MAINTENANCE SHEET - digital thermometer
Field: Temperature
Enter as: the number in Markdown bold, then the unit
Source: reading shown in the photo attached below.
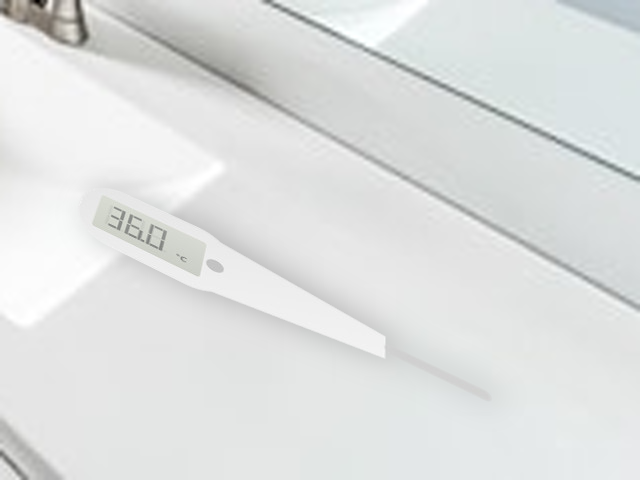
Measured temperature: **36.0** °C
